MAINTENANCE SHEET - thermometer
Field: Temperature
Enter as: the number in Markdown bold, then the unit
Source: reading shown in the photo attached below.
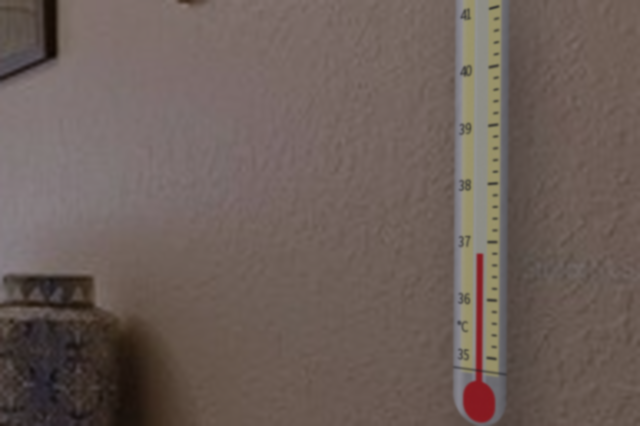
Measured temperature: **36.8** °C
